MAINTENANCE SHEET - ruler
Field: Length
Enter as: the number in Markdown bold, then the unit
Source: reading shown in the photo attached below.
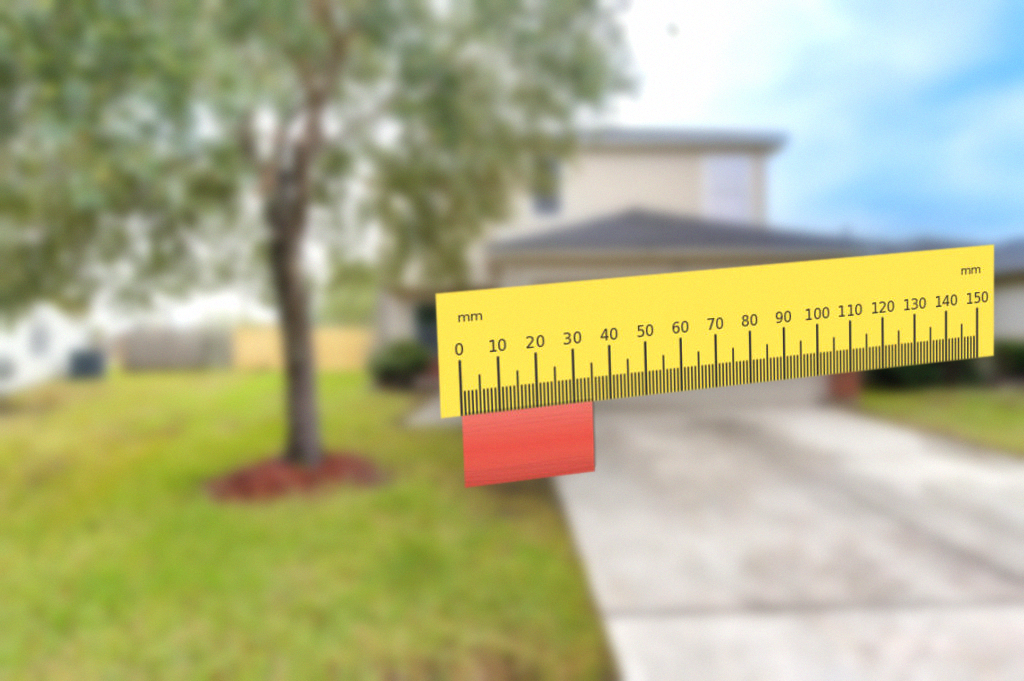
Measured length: **35** mm
